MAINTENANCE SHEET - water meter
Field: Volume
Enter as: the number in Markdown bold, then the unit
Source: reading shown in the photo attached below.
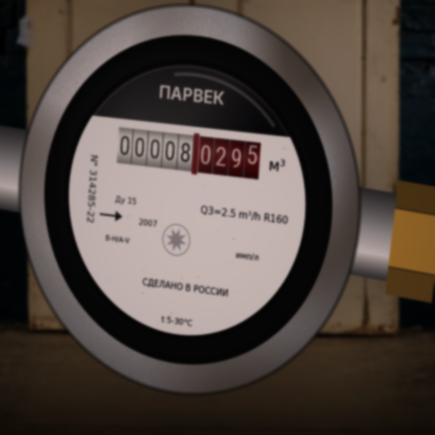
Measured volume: **8.0295** m³
